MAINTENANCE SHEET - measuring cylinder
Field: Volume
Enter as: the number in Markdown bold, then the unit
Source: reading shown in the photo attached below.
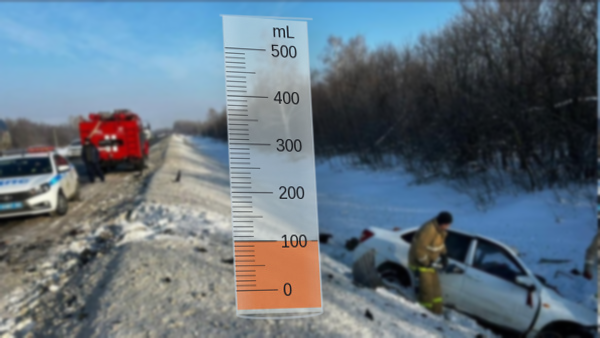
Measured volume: **100** mL
